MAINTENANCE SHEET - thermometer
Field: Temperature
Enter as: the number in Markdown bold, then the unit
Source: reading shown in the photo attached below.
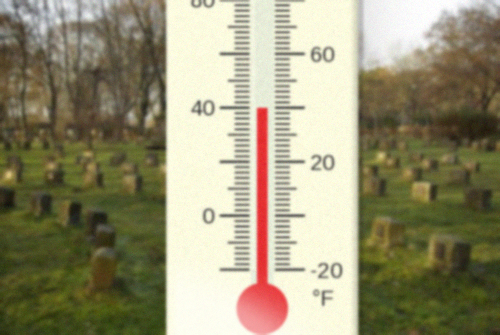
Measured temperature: **40** °F
